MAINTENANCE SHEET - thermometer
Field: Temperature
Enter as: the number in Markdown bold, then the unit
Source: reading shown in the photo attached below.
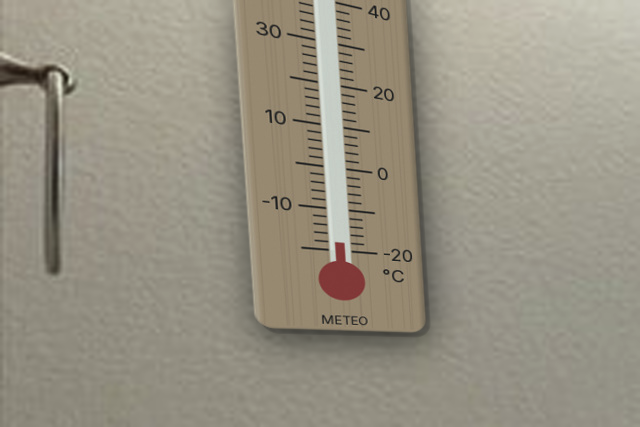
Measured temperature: **-18** °C
